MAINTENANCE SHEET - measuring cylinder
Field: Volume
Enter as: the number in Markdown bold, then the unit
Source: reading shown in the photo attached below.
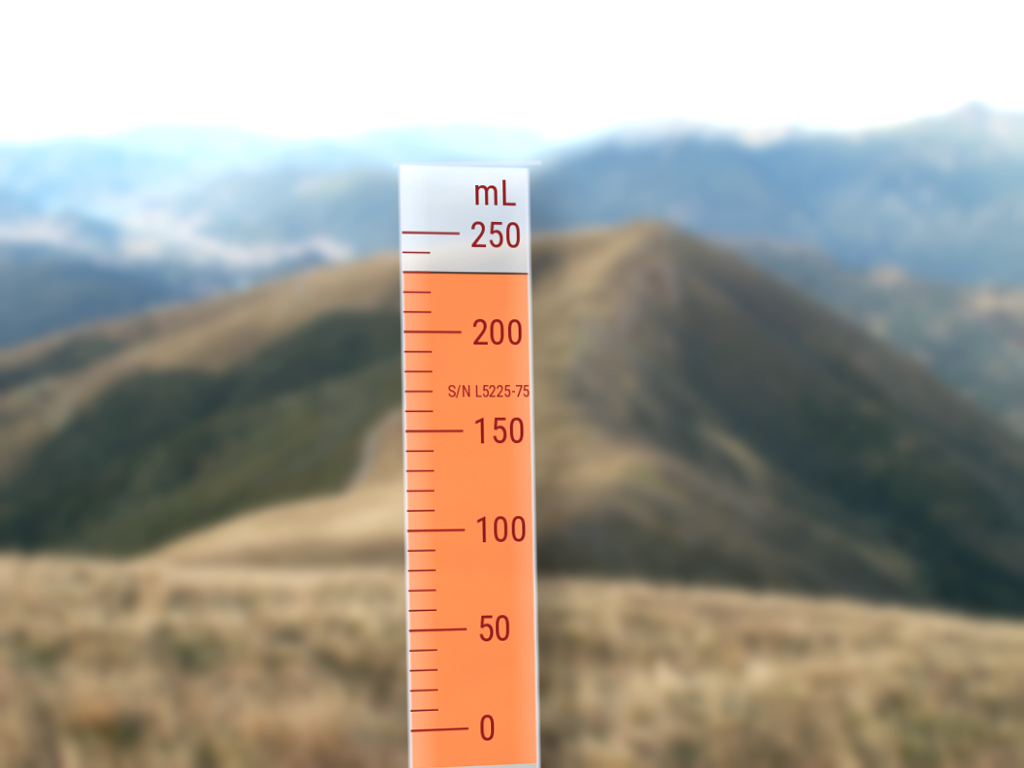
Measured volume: **230** mL
